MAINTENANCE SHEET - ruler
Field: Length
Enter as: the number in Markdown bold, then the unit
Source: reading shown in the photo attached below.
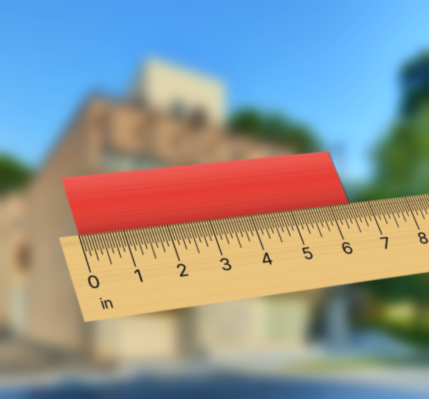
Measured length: **6.5** in
